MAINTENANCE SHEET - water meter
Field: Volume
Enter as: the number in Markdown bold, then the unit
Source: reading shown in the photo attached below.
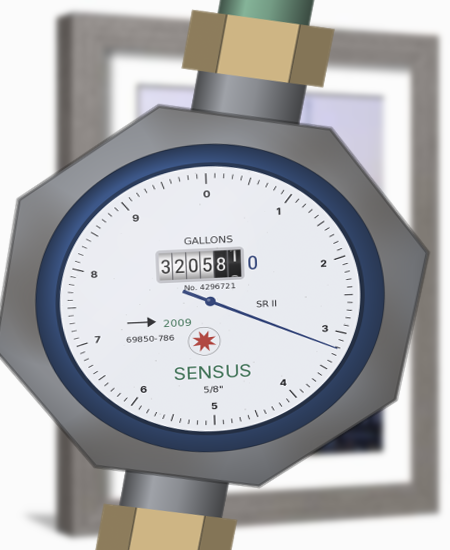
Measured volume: **3205813.2** gal
